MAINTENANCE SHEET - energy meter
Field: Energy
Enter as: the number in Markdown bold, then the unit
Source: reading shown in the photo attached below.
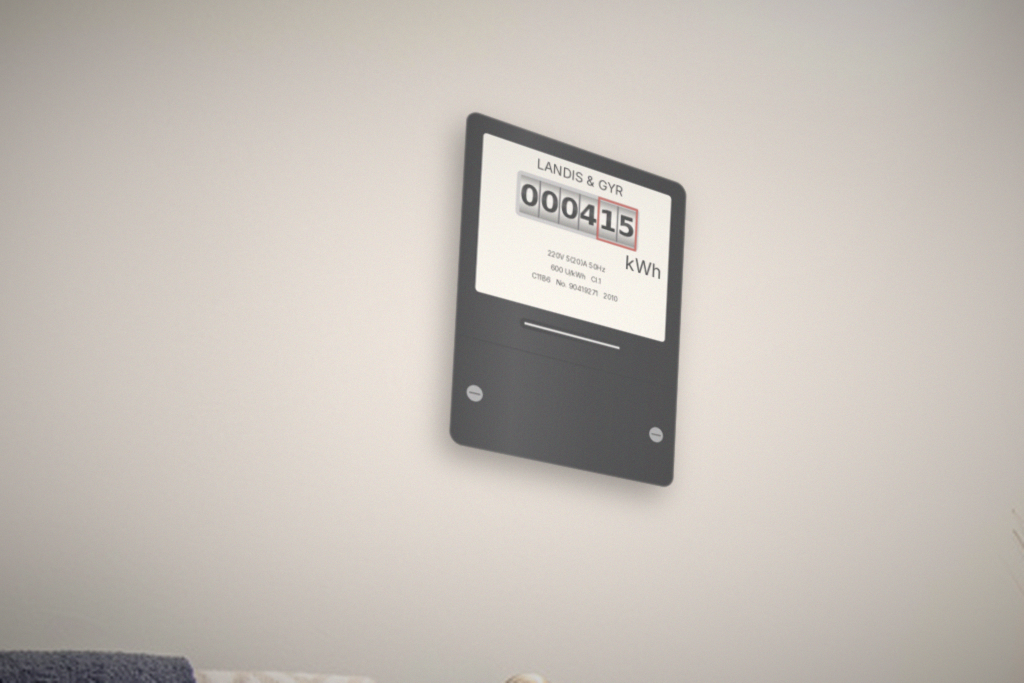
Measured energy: **4.15** kWh
